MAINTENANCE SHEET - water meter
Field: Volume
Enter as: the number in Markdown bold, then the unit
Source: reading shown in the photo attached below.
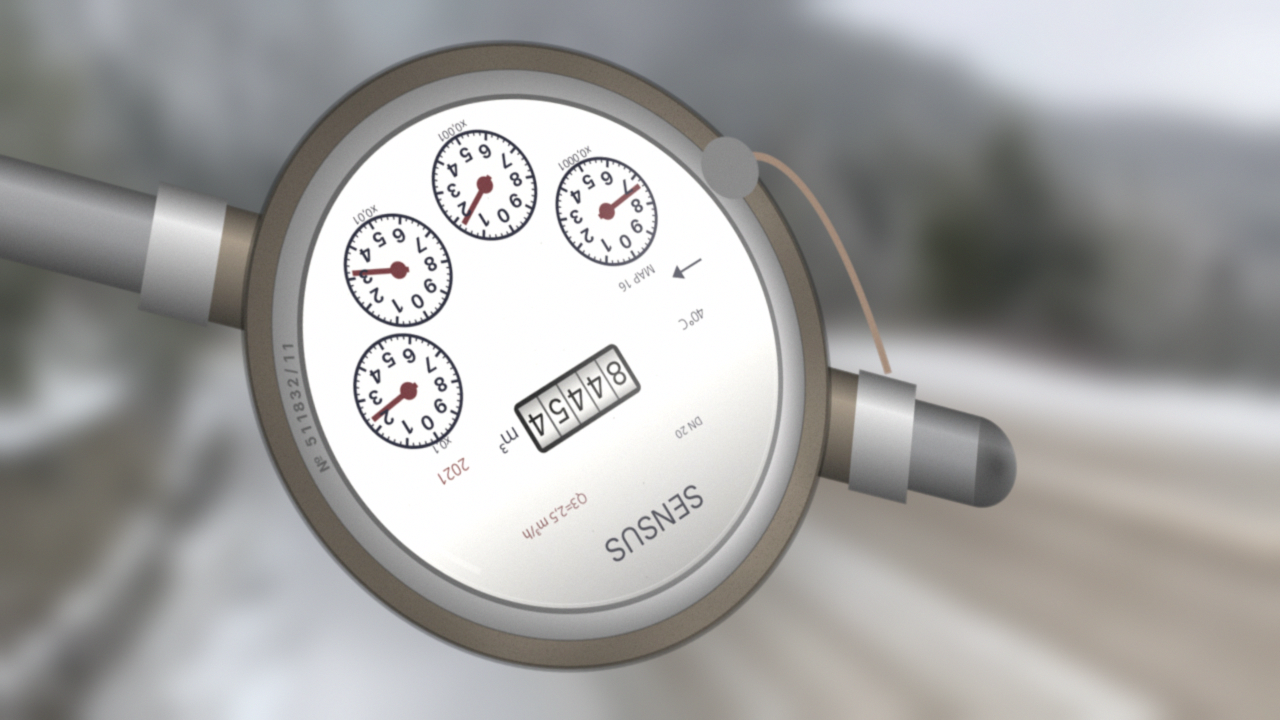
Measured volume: **84454.2317** m³
